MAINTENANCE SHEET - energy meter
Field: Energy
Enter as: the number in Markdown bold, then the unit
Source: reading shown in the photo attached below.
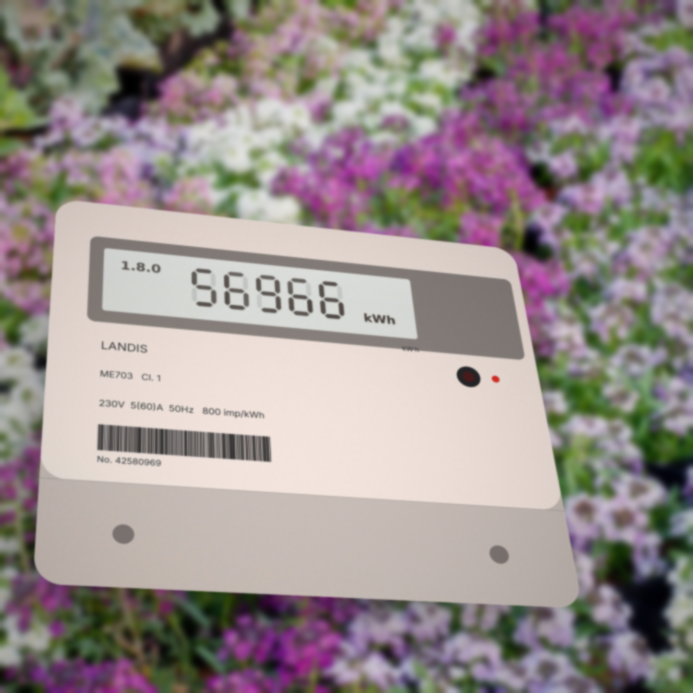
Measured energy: **56966** kWh
